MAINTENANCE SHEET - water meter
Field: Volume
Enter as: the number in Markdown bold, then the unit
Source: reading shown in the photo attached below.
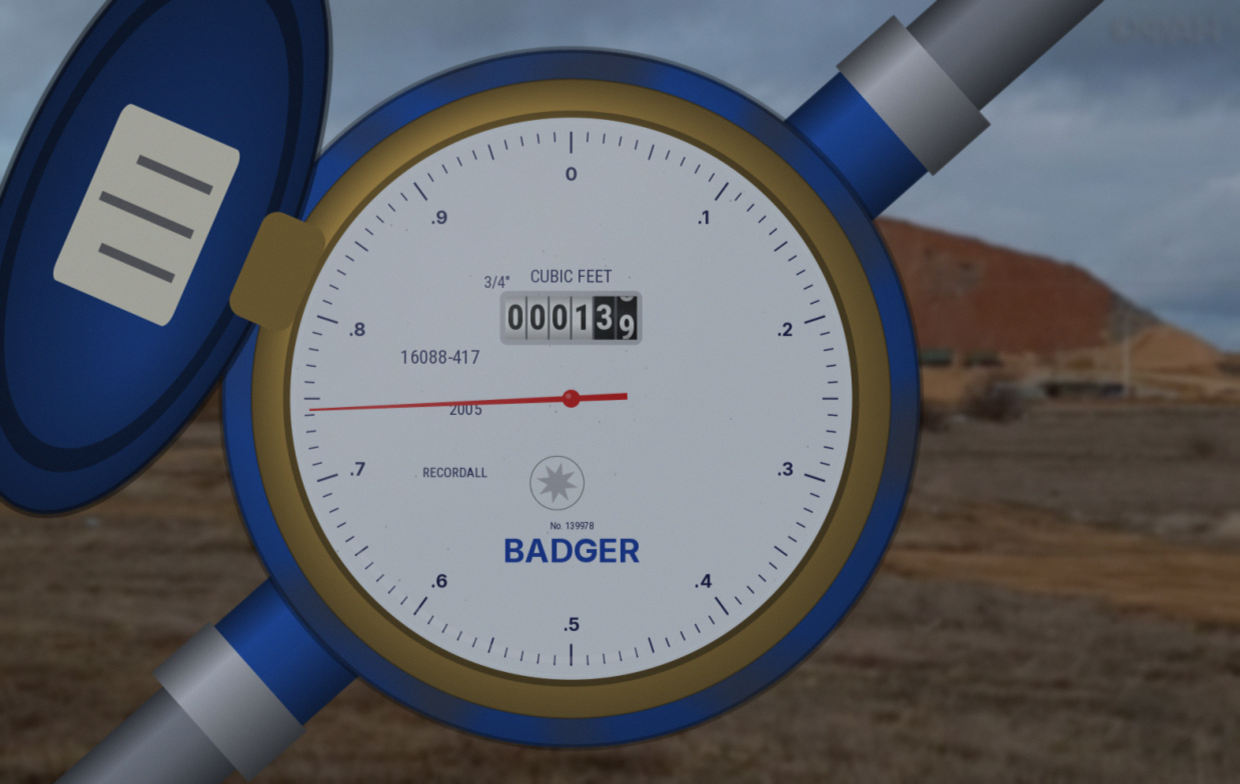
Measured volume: **138.74** ft³
